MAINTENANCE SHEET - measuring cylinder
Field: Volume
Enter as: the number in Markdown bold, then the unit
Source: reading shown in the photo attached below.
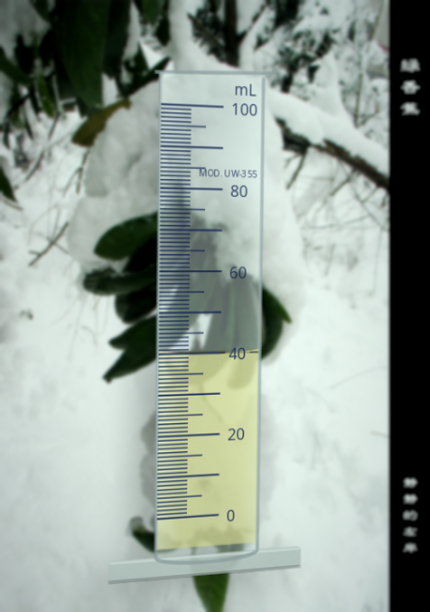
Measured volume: **40** mL
